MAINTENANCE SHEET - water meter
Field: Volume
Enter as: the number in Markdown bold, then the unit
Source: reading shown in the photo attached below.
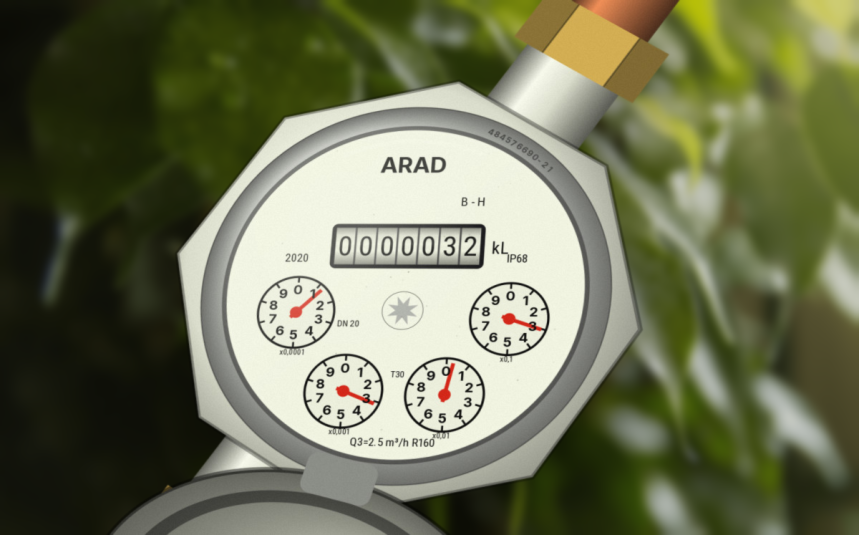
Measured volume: **32.3031** kL
